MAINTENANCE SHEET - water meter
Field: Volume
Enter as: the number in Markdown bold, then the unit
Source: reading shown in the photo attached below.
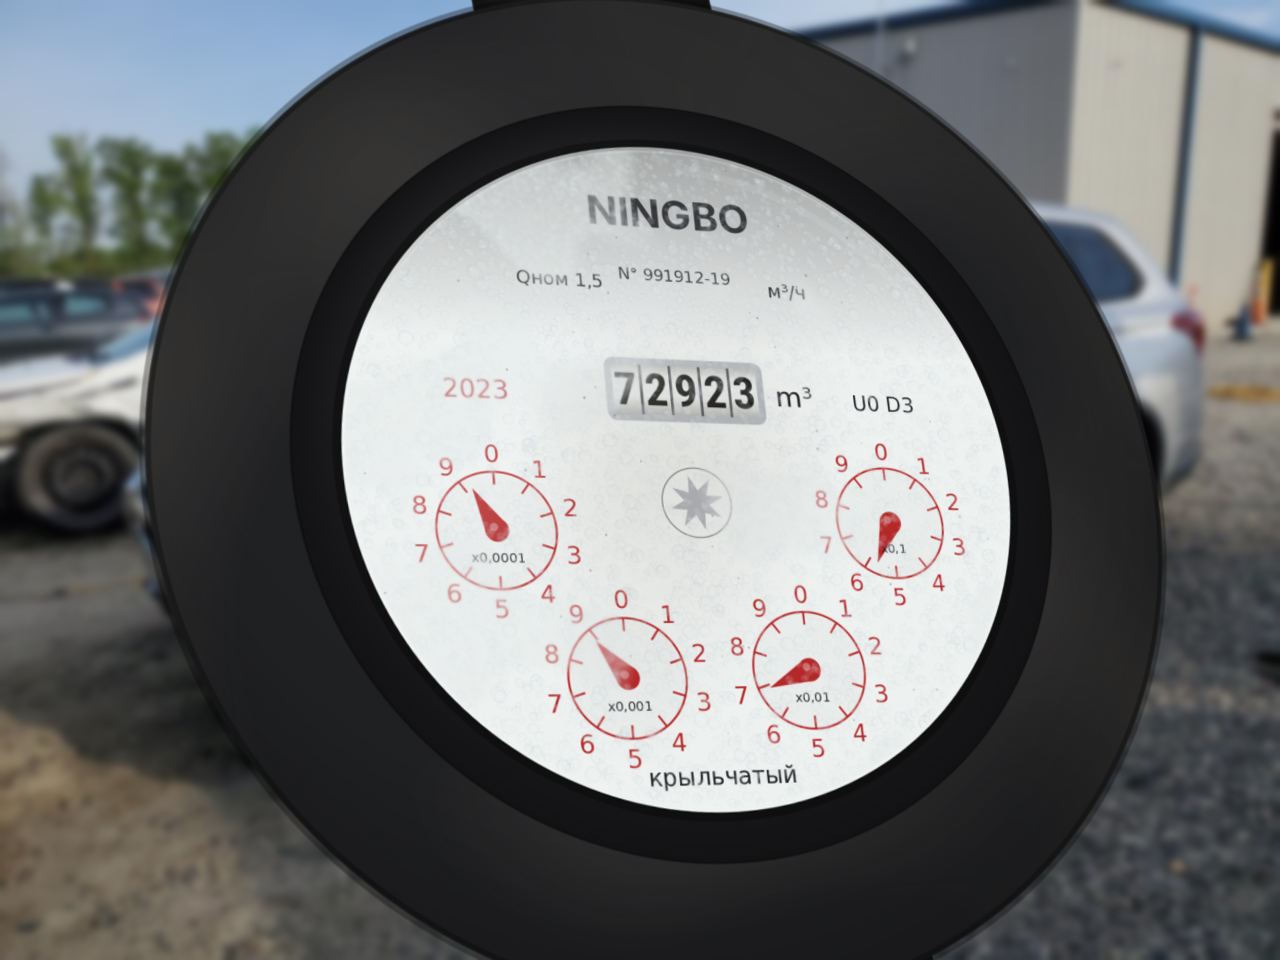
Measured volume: **72923.5689** m³
